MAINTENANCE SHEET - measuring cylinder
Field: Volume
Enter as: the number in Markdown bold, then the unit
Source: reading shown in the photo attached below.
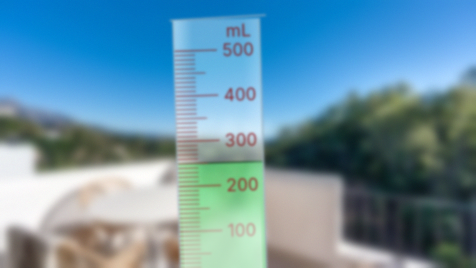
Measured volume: **250** mL
